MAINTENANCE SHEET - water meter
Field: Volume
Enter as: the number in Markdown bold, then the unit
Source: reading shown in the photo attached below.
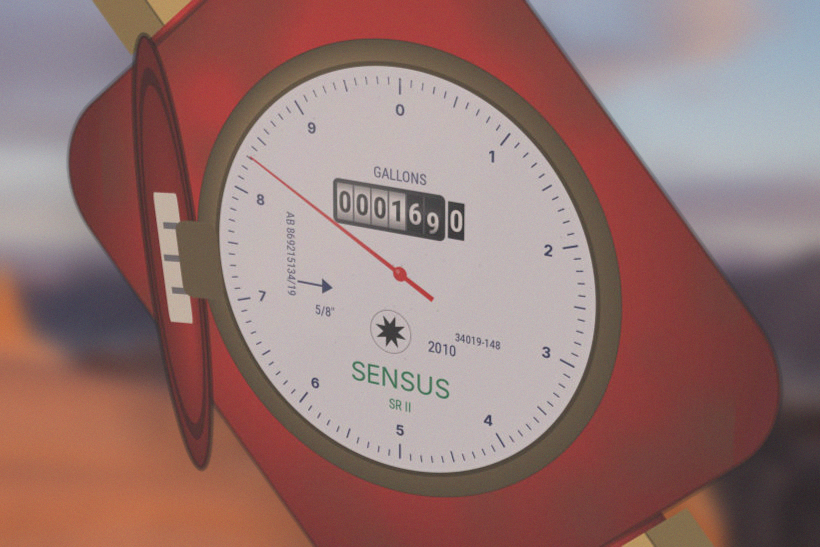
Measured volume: **1688.3** gal
